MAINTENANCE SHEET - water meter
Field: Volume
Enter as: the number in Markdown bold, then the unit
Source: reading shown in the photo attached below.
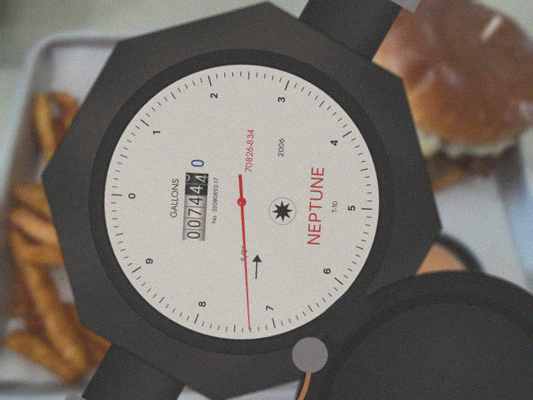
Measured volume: **74437.3** gal
